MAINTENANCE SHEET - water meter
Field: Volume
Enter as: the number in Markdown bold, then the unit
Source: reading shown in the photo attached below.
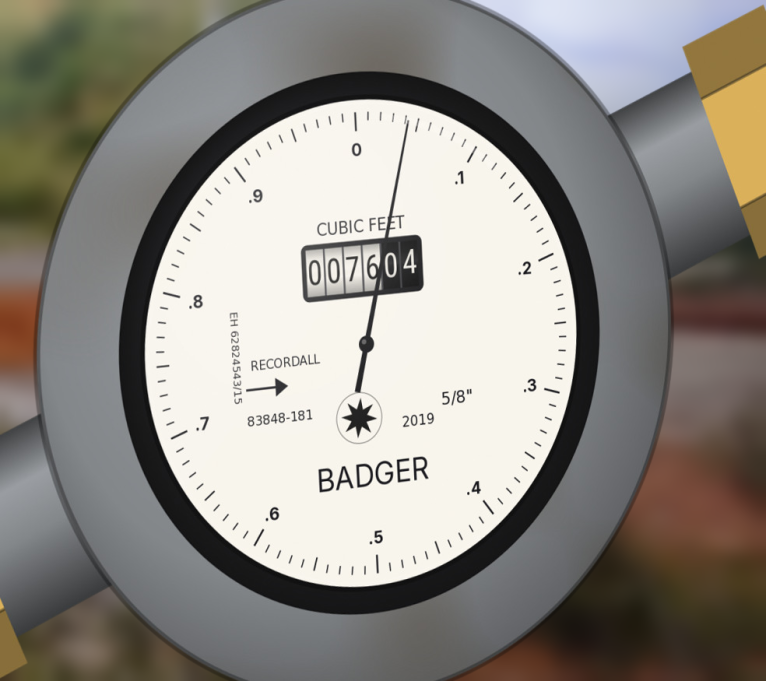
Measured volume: **7604.04** ft³
